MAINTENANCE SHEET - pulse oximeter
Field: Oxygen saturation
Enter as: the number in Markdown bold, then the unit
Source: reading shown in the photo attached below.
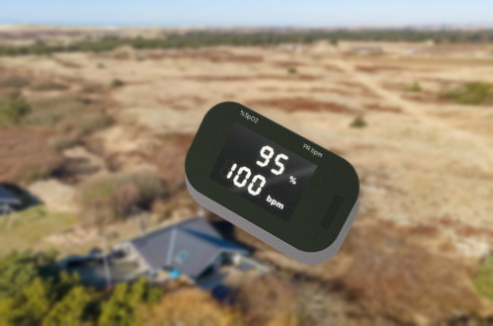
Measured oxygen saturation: **95** %
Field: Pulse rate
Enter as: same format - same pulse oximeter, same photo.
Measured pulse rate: **100** bpm
